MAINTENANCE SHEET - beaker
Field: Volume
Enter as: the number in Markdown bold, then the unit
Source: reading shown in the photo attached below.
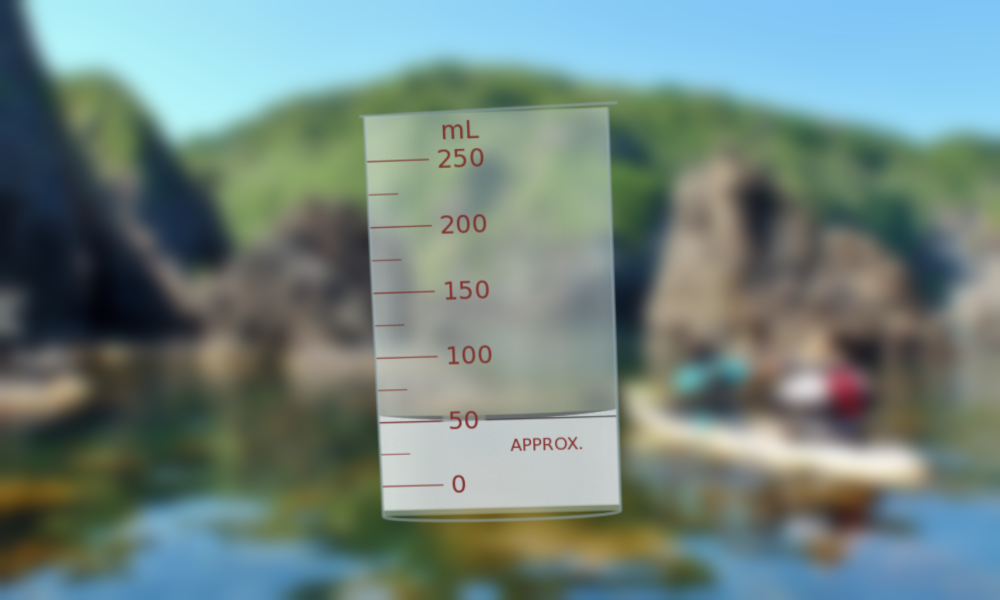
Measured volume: **50** mL
